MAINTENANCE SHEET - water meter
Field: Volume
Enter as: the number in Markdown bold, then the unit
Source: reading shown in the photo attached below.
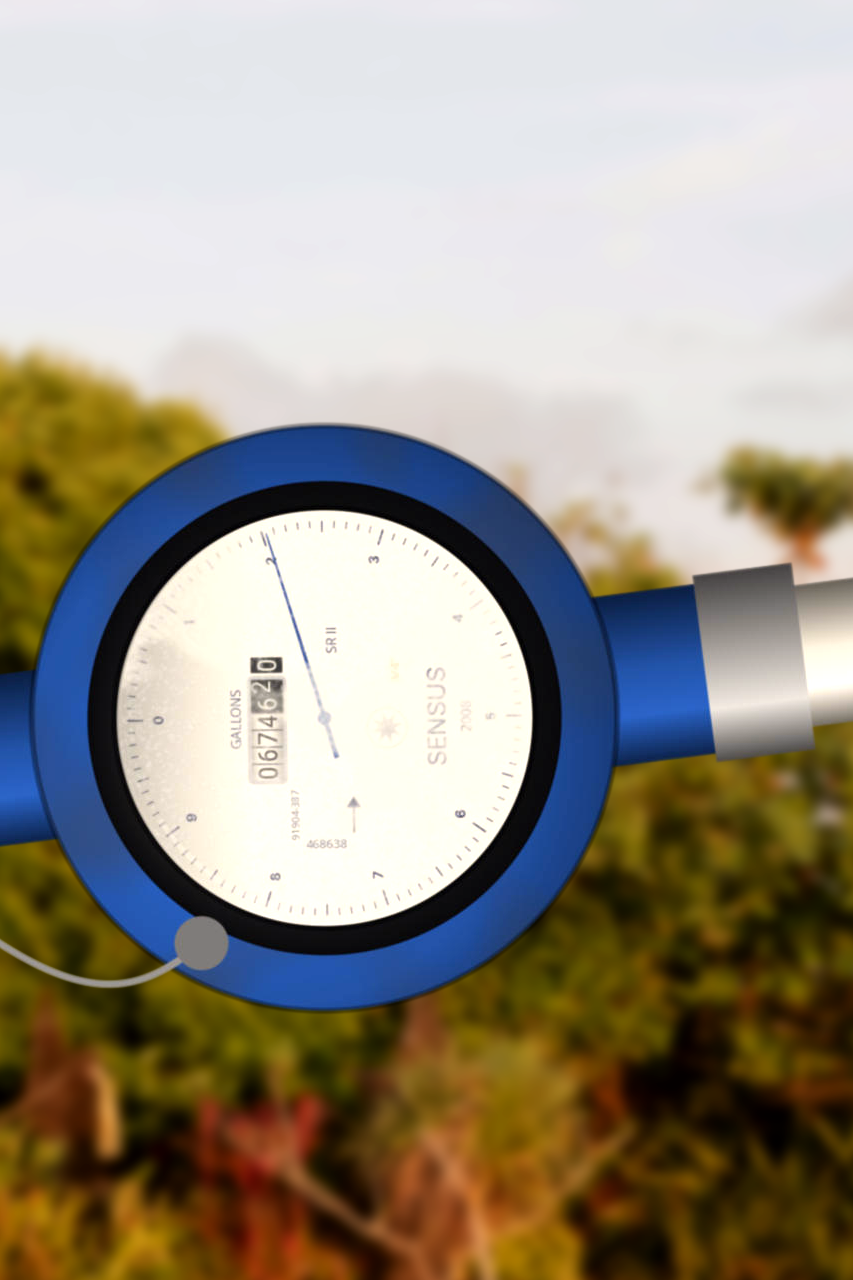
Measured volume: **674622.0** gal
